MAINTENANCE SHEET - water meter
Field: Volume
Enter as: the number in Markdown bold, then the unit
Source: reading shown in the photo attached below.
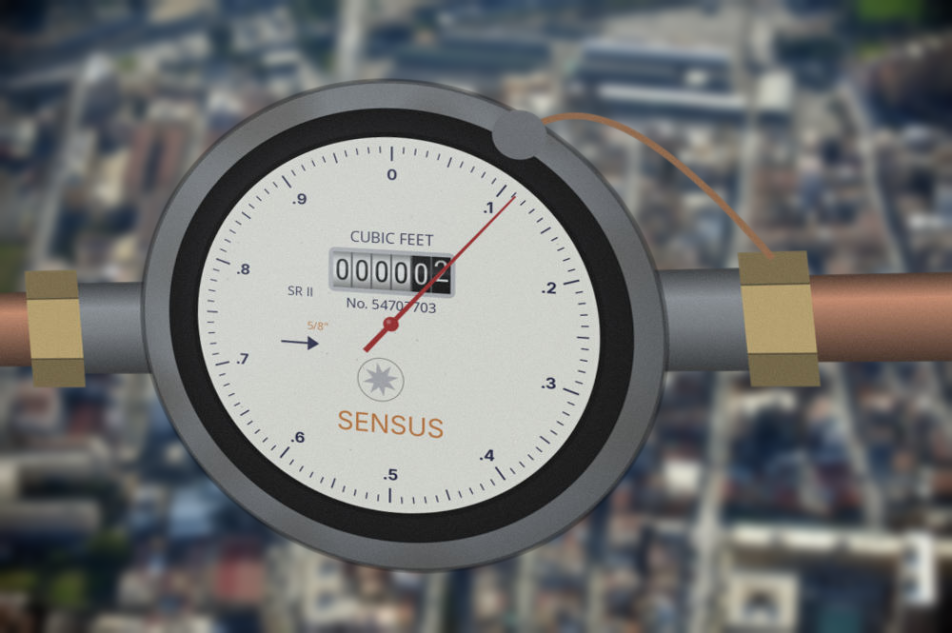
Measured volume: **2.11** ft³
